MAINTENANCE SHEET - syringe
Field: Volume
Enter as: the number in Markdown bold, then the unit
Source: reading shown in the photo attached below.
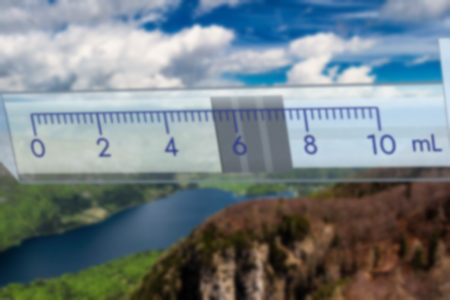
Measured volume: **5.4** mL
